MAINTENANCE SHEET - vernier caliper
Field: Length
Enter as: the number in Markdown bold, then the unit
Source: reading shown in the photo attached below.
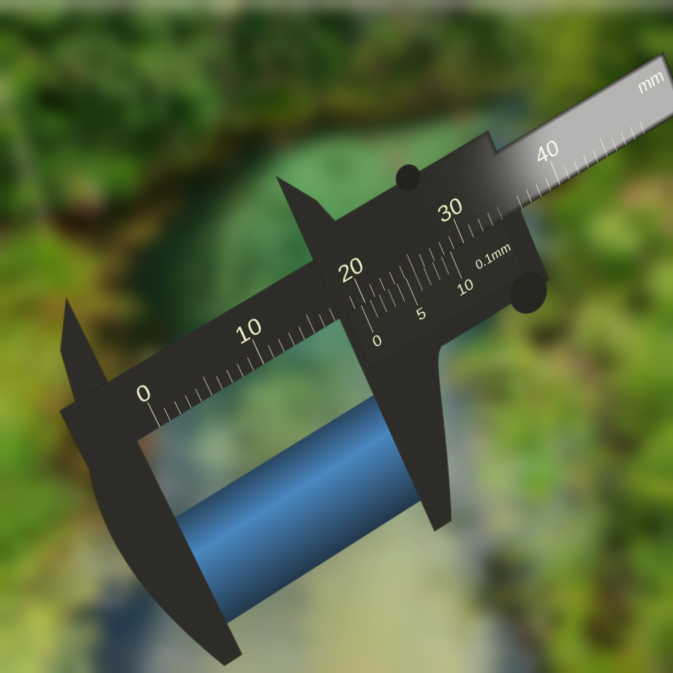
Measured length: **19.6** mm
